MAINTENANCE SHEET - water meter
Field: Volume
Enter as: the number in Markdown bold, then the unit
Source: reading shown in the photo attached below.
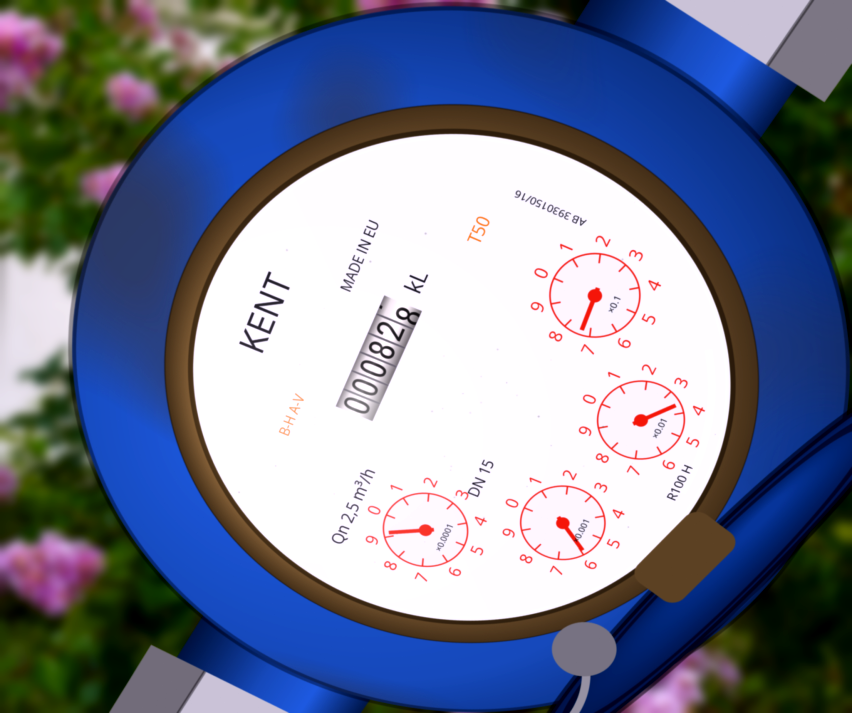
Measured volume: **827.7359** kL
